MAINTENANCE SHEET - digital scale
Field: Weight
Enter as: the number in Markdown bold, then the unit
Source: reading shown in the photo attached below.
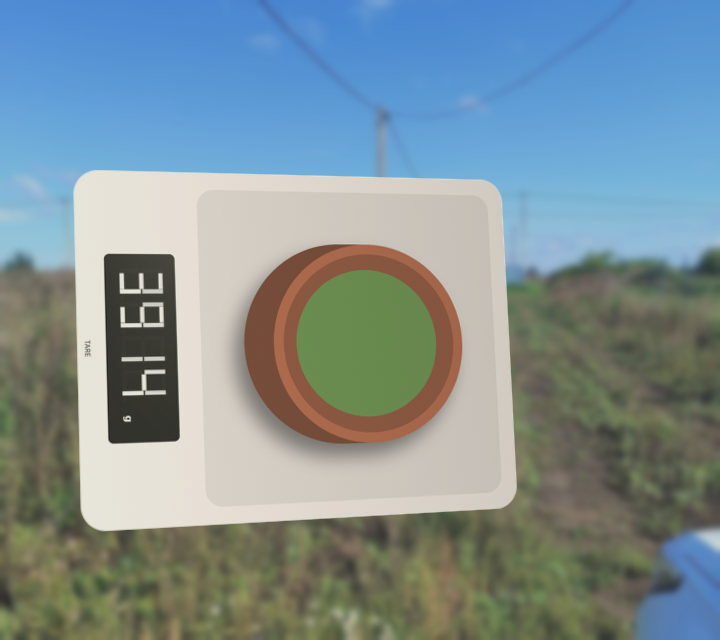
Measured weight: **3914** g
